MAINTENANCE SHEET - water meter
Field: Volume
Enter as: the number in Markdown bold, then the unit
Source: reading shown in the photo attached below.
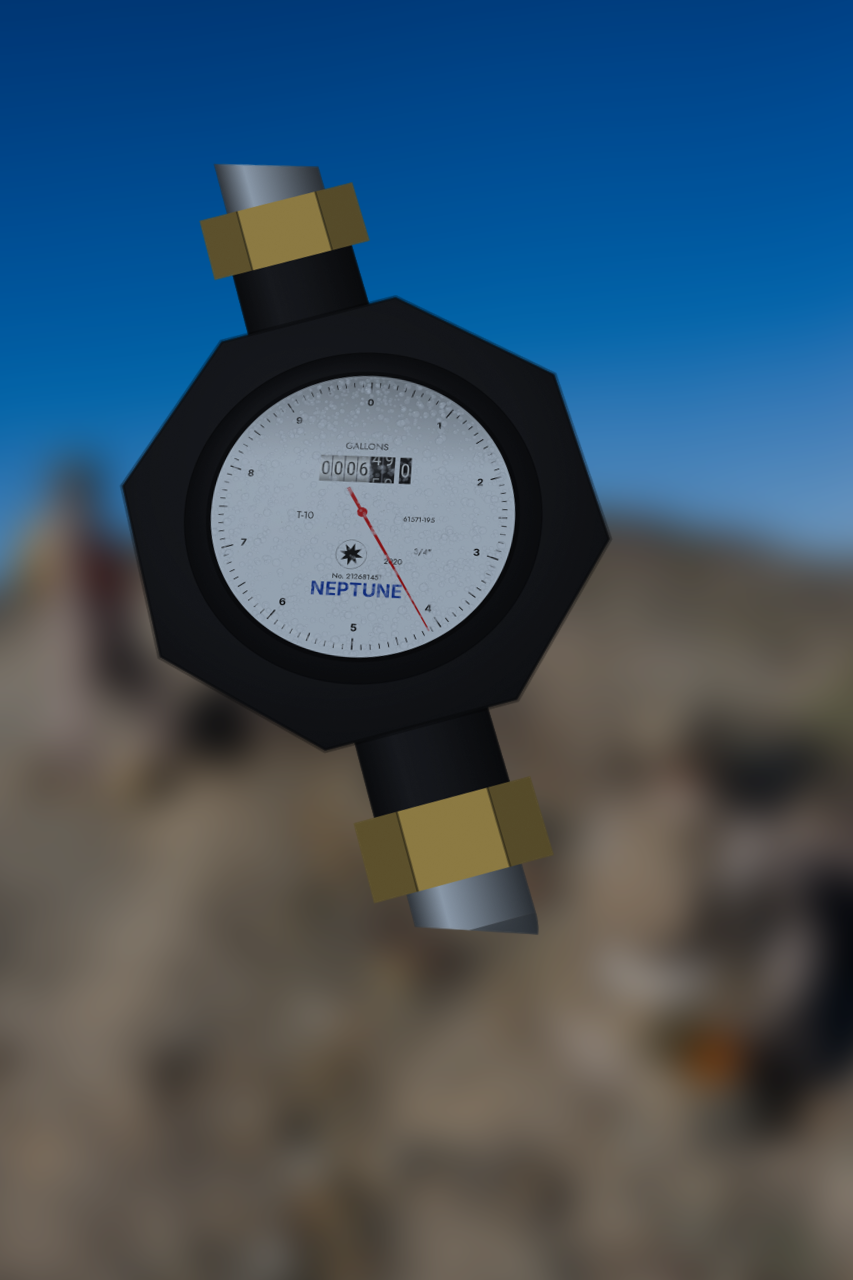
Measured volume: **6494.1** gal
